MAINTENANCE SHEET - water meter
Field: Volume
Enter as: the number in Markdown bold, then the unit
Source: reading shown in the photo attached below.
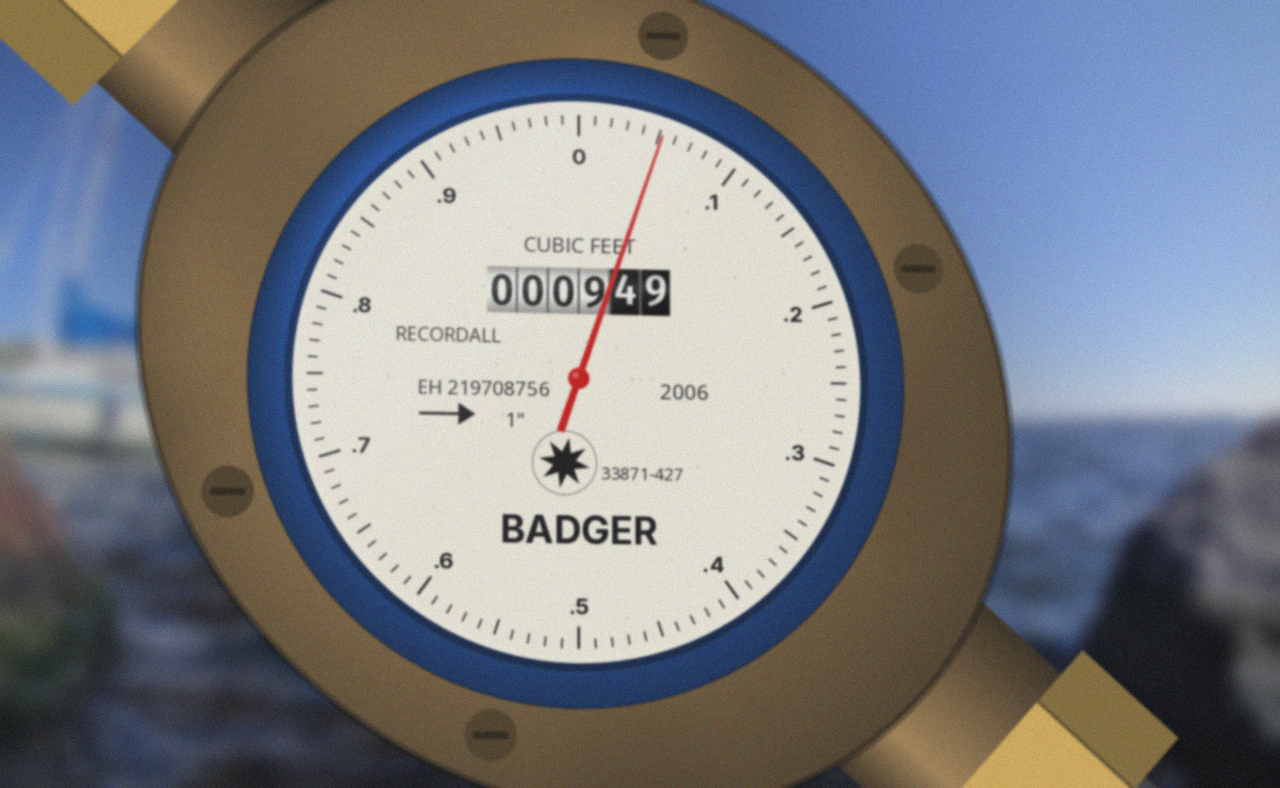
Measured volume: **949.05** ft³
